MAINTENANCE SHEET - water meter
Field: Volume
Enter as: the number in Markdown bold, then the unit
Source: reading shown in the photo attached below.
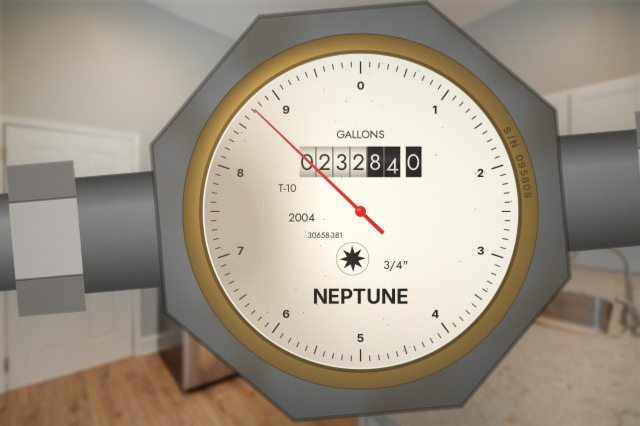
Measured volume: **232838.7** gal
